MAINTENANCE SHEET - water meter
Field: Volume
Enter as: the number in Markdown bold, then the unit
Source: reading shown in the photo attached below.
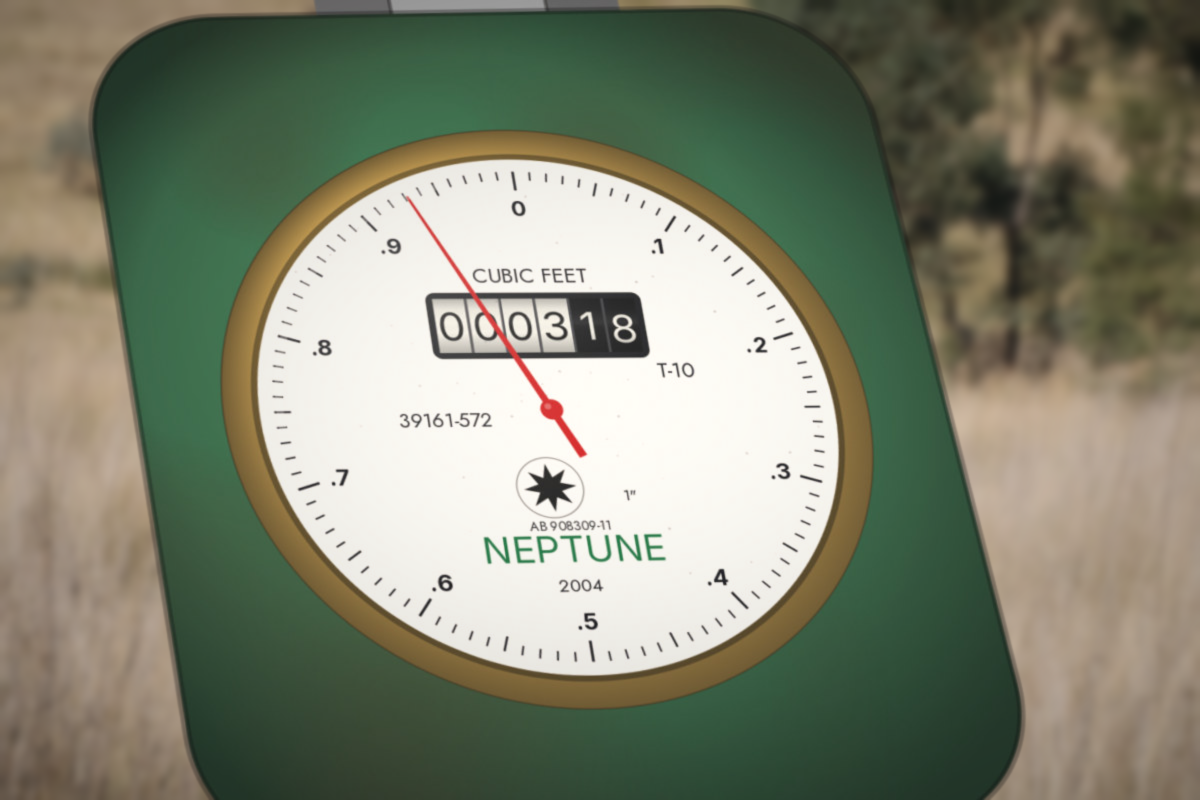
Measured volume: **317.93** ft³
